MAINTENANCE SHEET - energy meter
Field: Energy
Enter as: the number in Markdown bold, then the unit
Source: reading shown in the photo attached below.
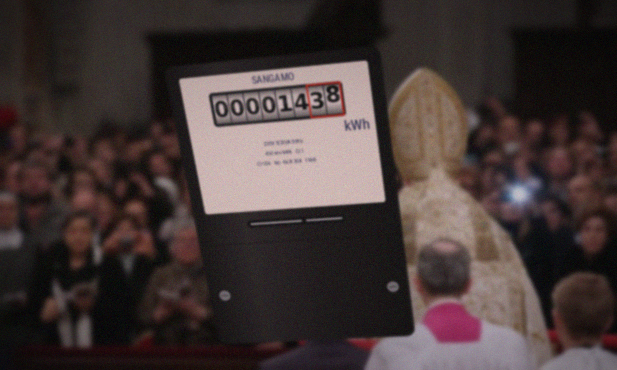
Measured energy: **14.38** kWh
